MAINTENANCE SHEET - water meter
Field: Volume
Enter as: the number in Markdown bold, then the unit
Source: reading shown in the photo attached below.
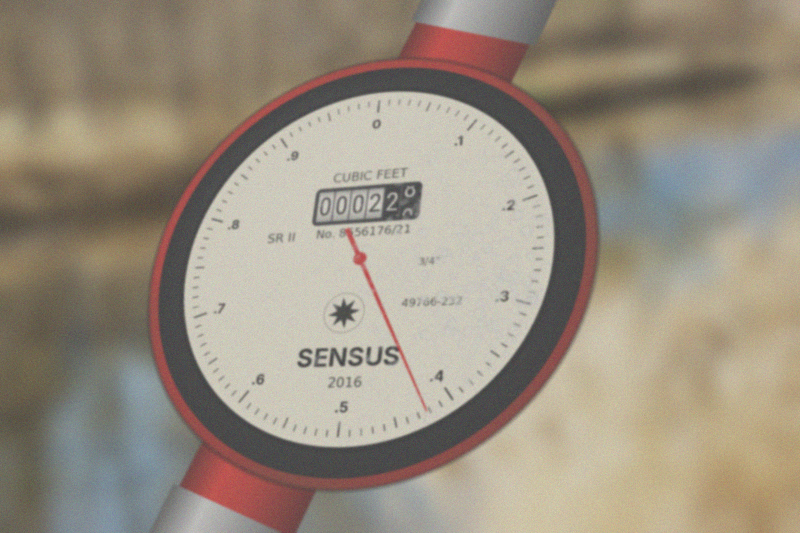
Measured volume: **228.42** ft³
